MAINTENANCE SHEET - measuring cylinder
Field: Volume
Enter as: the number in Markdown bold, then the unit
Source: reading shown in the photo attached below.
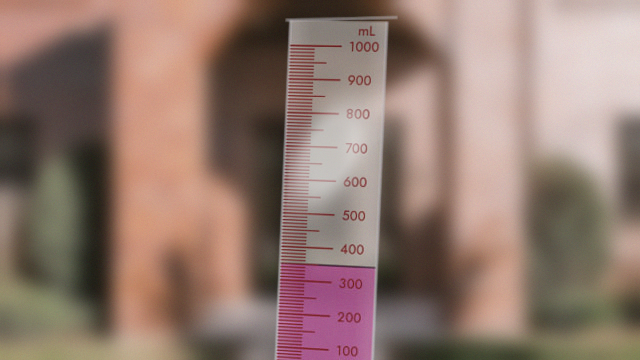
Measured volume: **350** mL
